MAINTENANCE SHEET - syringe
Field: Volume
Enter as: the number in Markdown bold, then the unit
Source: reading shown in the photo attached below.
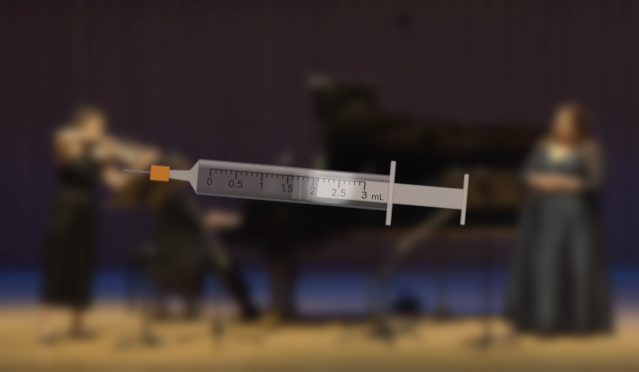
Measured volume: **1.6** mL
